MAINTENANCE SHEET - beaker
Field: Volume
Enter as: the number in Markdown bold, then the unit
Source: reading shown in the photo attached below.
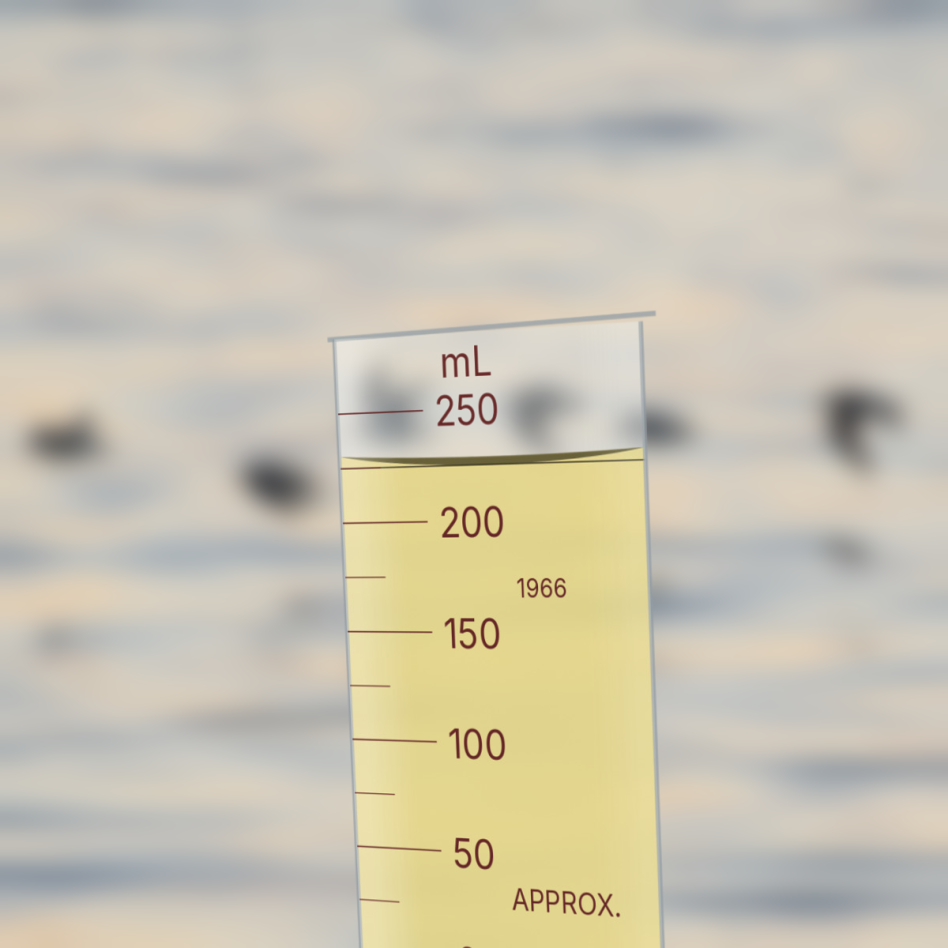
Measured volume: **225** mL
